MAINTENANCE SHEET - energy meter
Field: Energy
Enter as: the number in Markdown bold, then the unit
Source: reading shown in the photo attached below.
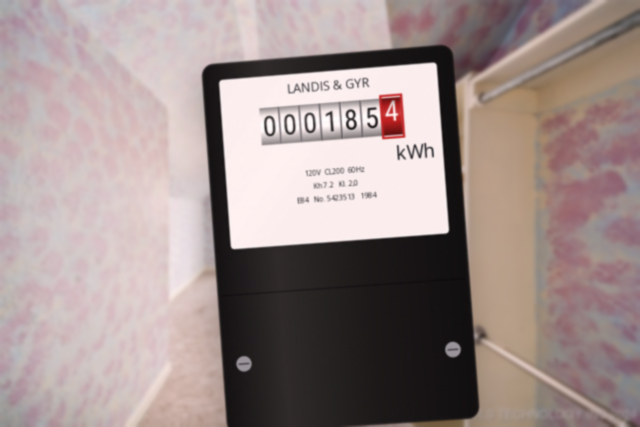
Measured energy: **185.4** kWh
